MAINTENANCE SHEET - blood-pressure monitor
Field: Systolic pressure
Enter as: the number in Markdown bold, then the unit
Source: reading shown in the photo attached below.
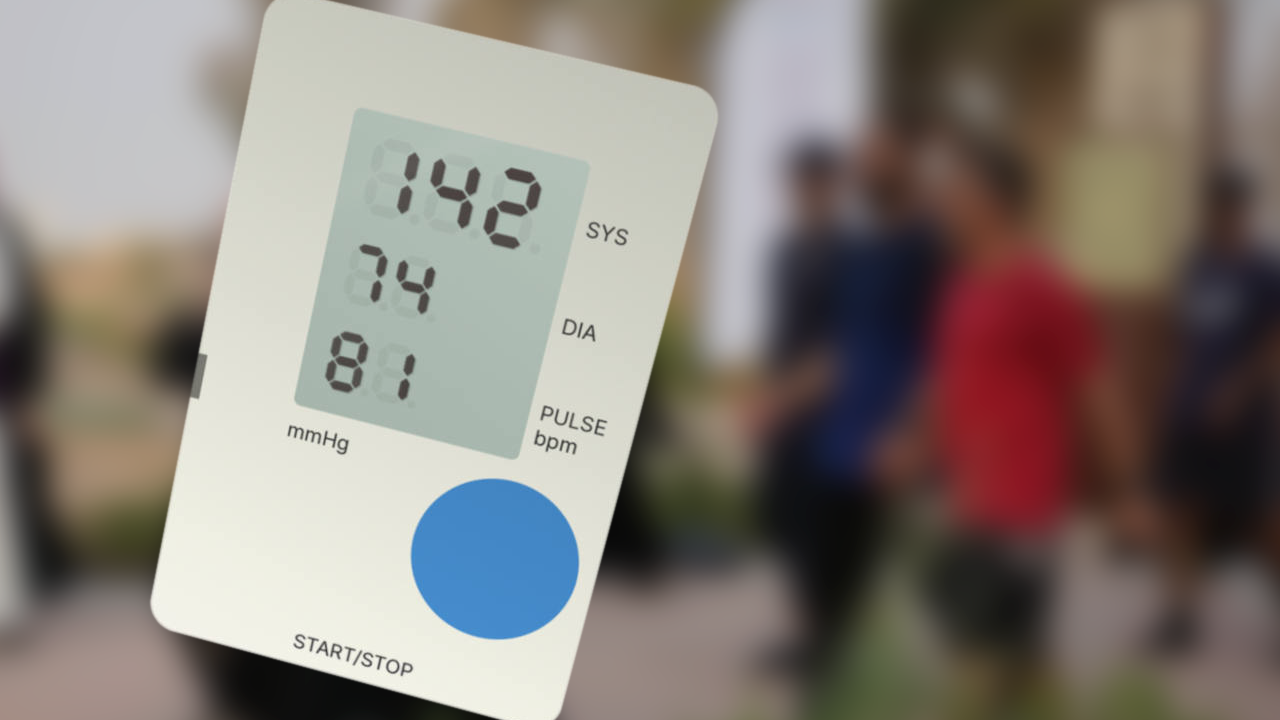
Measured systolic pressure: **142** mmHg
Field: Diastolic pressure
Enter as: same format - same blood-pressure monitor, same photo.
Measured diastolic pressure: **74** mmHg
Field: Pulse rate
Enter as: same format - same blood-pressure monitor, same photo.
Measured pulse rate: **81** bpm
